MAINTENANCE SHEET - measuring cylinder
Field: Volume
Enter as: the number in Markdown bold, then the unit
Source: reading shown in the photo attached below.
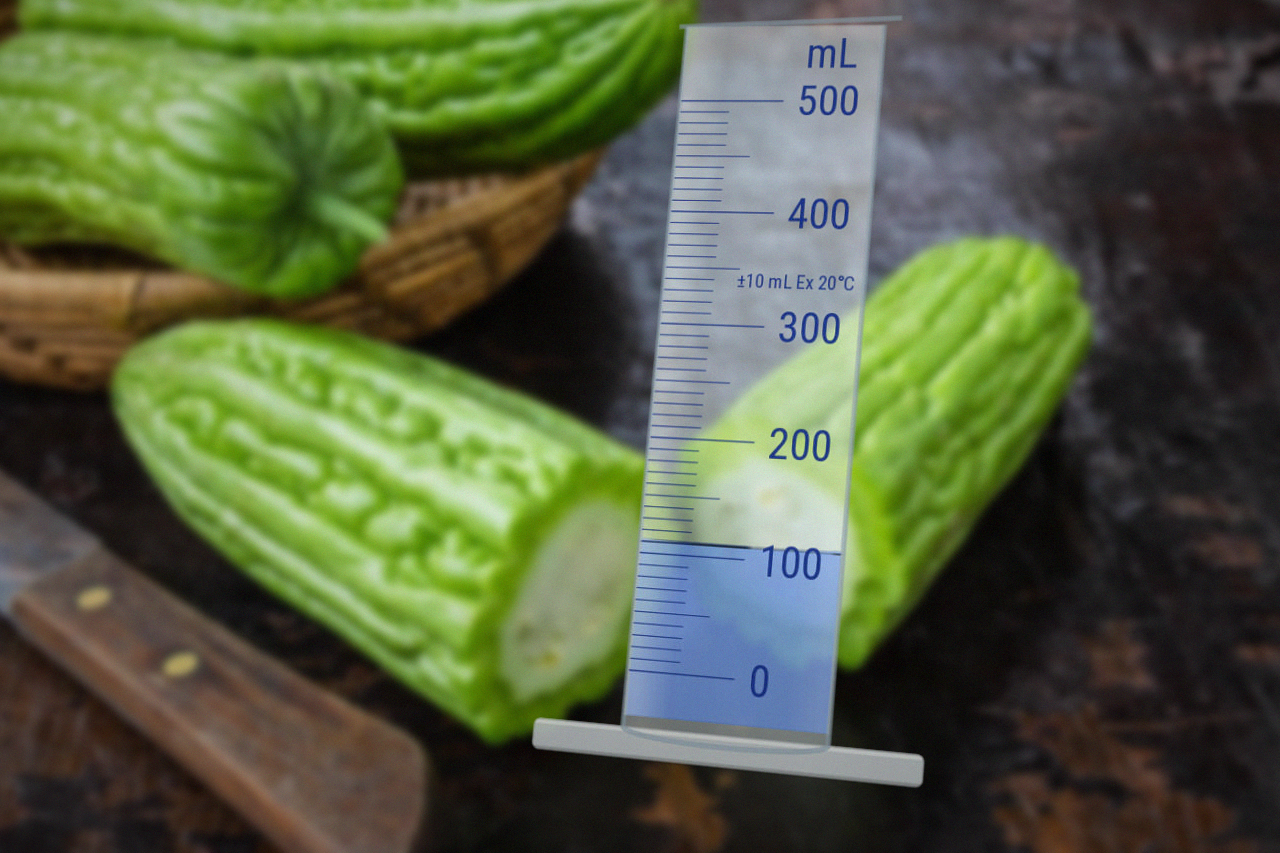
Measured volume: **110** mL
